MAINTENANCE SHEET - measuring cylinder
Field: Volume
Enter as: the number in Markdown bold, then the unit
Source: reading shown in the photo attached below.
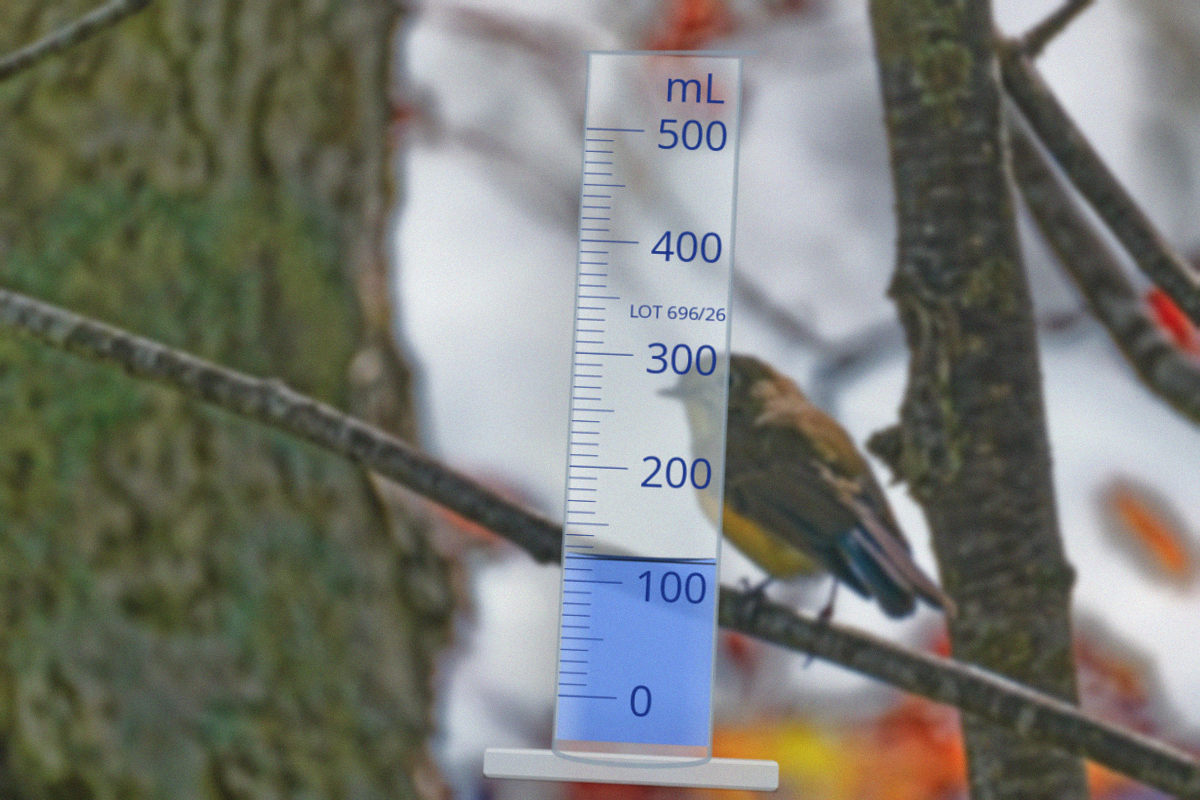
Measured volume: **120** mL
